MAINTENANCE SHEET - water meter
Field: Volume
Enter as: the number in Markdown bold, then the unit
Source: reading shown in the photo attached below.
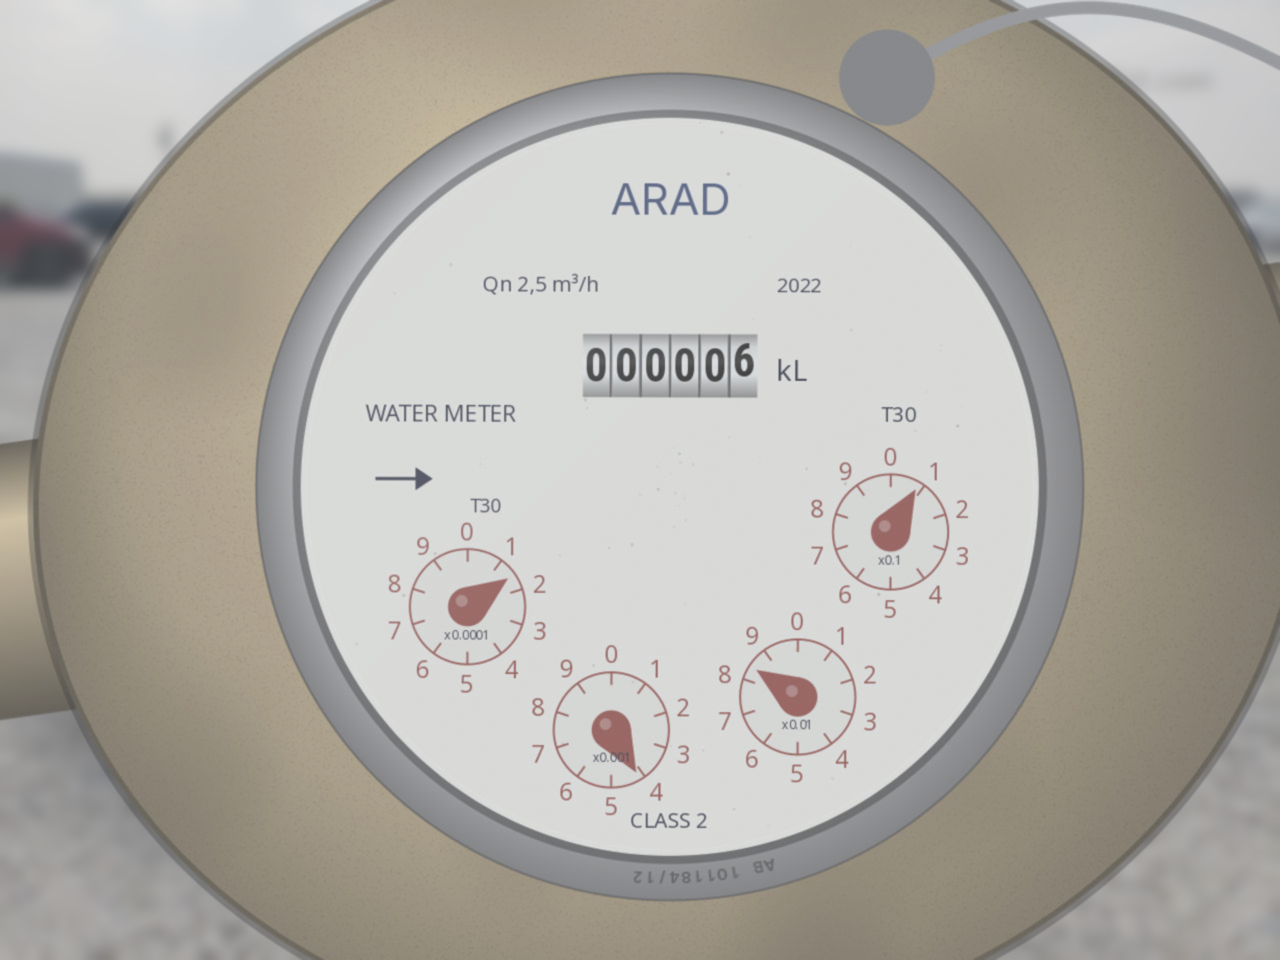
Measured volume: **6.0841** kL
